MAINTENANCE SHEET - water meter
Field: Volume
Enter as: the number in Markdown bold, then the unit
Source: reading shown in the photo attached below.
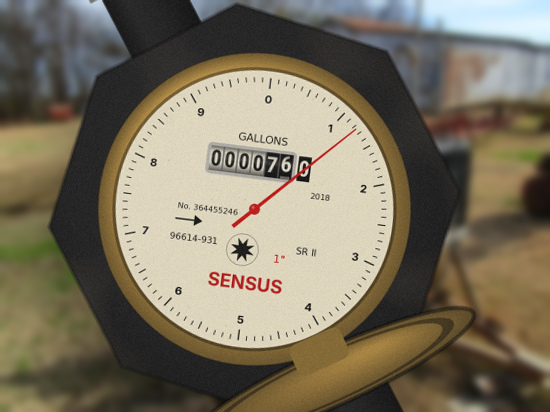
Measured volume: **761.2** gal
